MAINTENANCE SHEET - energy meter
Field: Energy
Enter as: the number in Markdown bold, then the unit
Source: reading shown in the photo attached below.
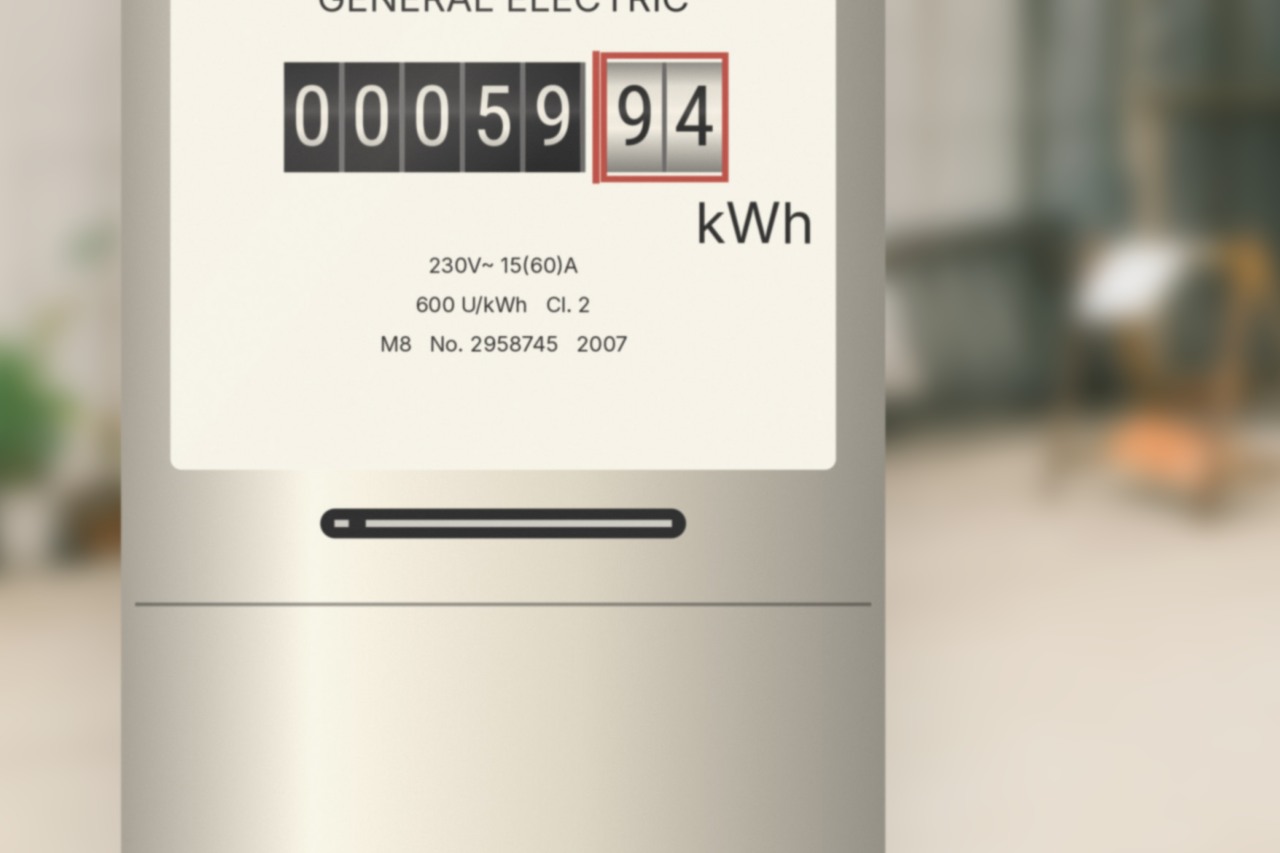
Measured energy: **59.94** kWh
